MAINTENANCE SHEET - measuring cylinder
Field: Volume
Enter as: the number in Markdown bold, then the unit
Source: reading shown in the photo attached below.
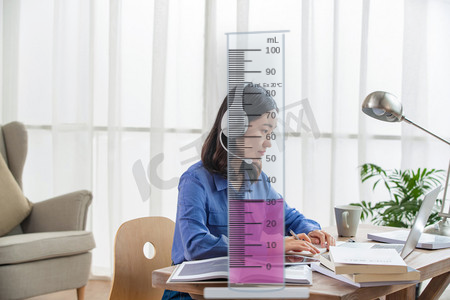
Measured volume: **30** mL
